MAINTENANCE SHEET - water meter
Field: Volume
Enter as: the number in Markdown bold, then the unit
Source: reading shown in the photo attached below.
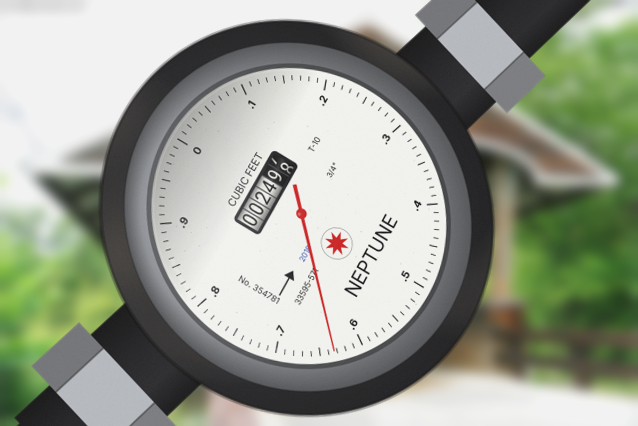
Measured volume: **2497.63** ft³
